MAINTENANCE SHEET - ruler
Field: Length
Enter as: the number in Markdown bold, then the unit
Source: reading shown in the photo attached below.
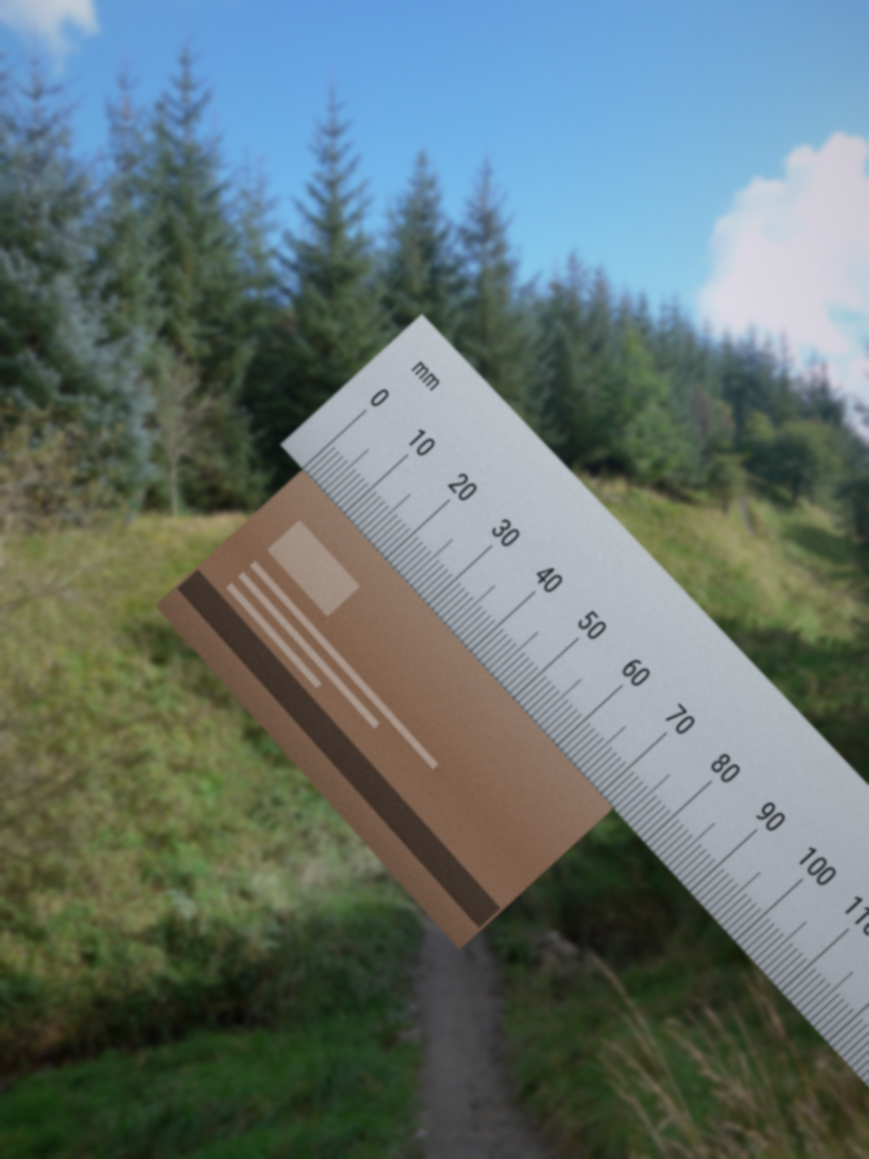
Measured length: **73** mm
